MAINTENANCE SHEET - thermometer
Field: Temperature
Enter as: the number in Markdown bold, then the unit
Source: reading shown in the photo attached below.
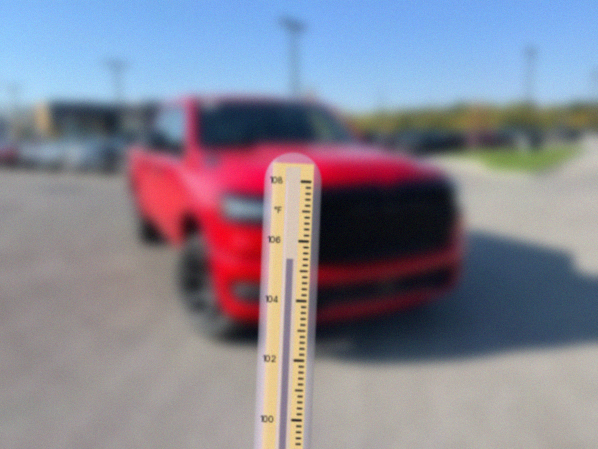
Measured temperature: **105.4** °F
